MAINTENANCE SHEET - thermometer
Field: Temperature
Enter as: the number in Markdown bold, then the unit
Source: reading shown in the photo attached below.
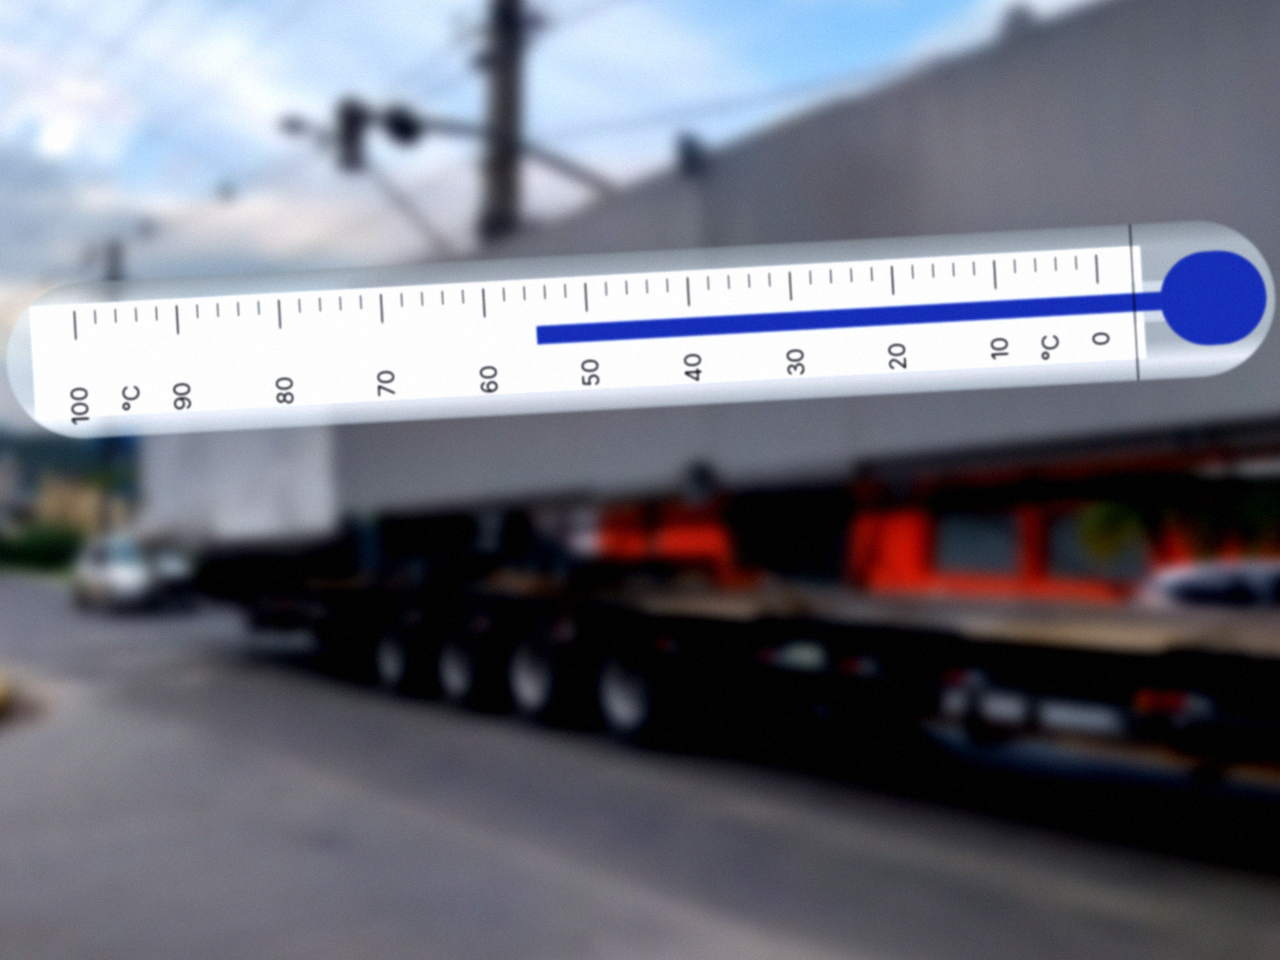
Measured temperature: **55** °C
